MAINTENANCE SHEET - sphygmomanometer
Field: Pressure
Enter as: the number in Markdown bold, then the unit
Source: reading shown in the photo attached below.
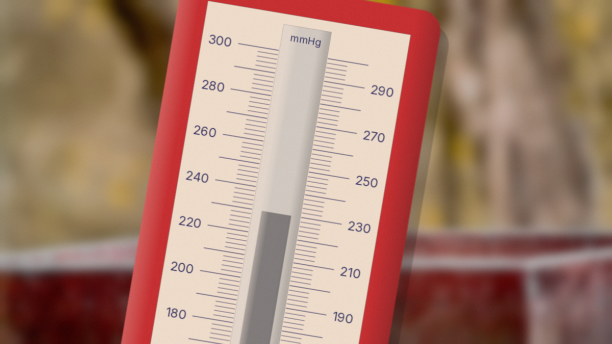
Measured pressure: **230** mmHg
